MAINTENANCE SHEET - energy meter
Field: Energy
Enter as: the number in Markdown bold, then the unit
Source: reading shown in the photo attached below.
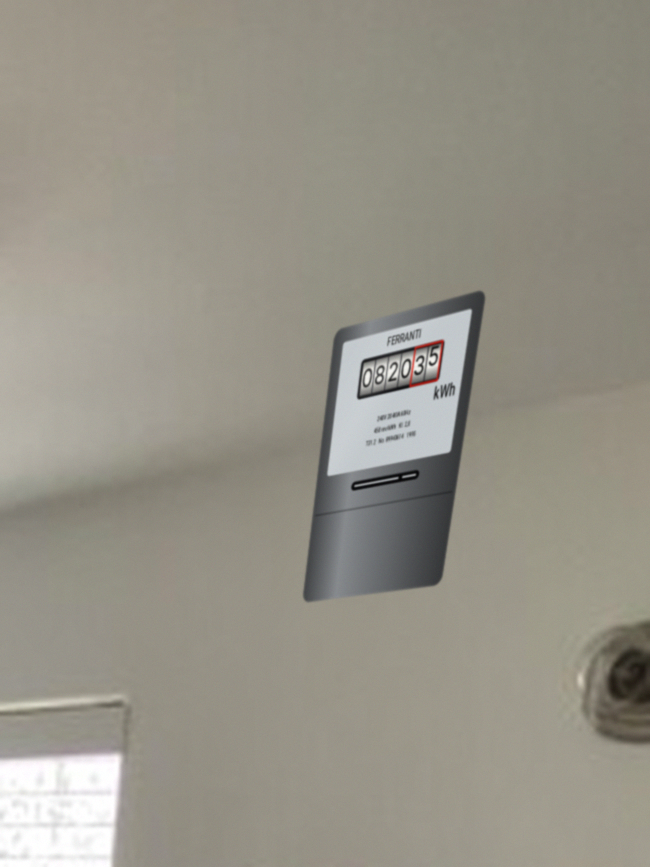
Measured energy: **820.35** kWh
